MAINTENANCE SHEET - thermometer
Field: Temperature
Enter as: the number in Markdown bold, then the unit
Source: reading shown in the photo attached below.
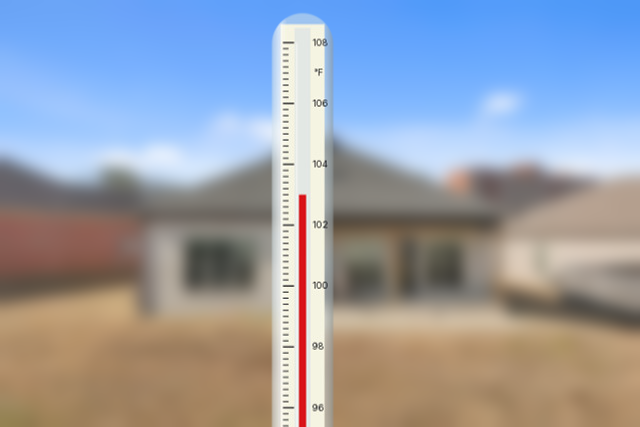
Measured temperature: **103** °F
